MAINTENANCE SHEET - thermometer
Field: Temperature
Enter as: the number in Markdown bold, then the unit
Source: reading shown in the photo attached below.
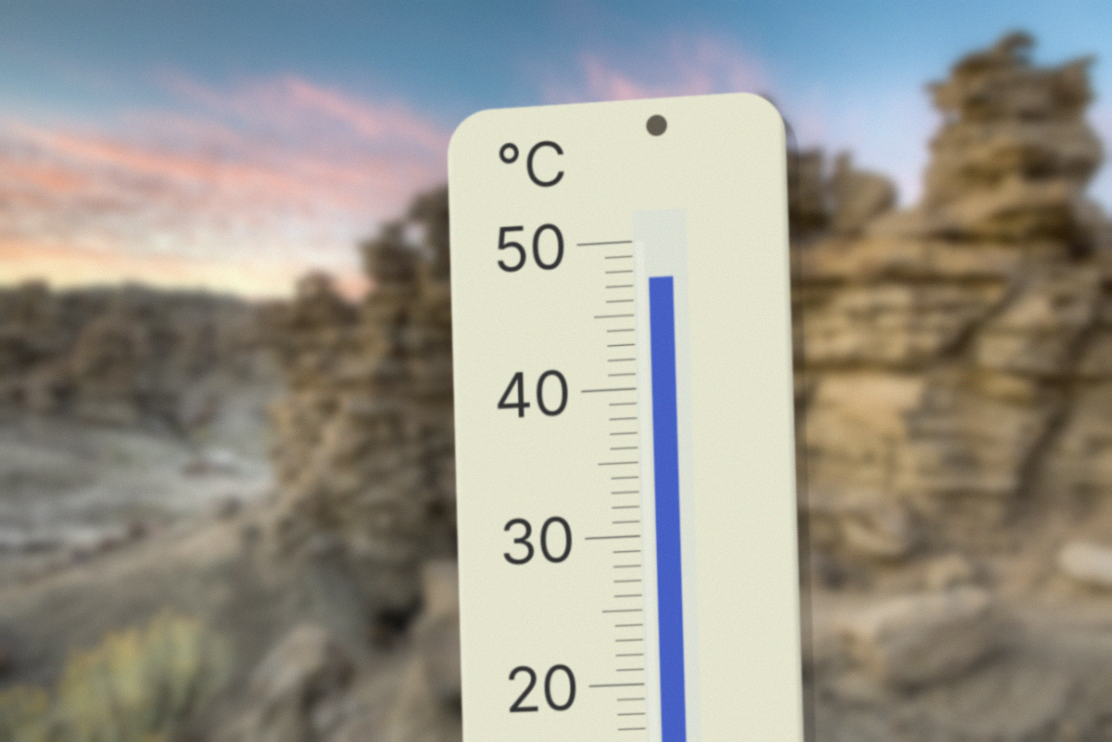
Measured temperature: **47.5** °C
